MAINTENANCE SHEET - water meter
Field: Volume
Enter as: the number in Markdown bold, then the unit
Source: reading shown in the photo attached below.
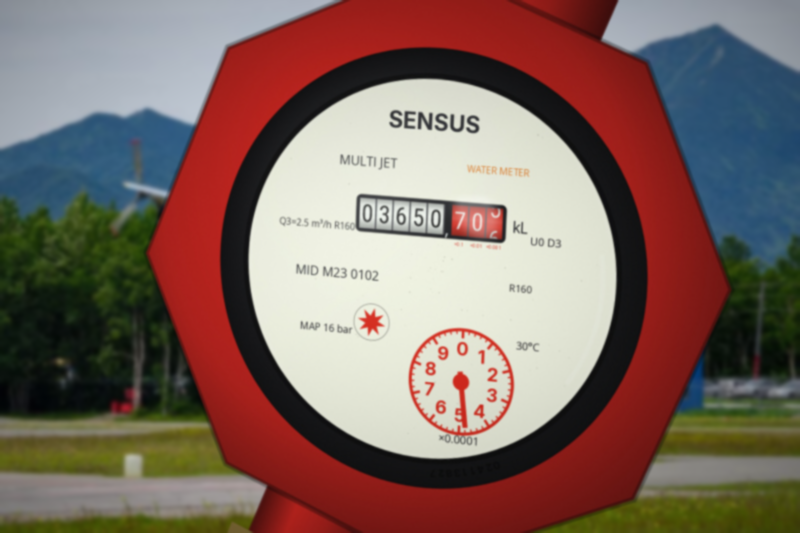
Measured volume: **3650.7054** kL
